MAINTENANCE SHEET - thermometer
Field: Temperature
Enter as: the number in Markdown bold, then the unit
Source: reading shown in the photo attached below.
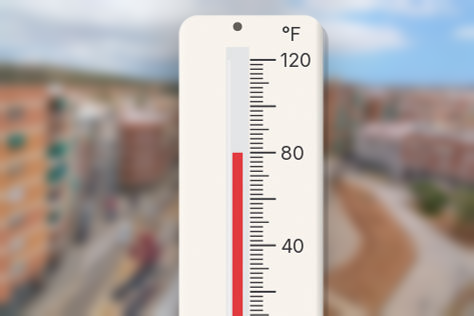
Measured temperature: **80** °F
